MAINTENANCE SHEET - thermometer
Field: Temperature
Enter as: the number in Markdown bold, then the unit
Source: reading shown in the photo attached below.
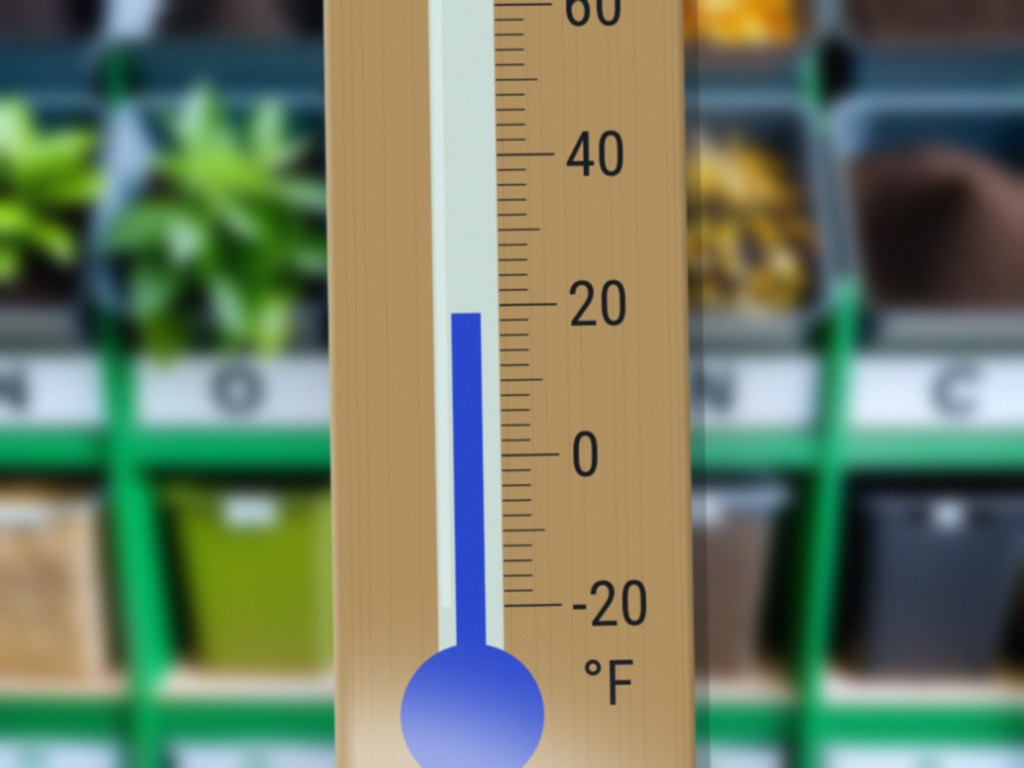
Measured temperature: **19** °F
